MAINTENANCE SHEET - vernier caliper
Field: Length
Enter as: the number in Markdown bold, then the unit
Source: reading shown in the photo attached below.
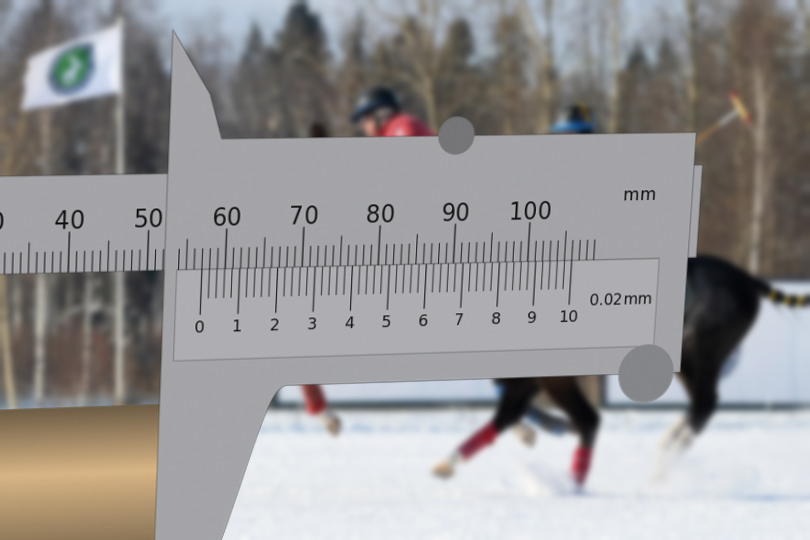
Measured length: **57.0** mm
